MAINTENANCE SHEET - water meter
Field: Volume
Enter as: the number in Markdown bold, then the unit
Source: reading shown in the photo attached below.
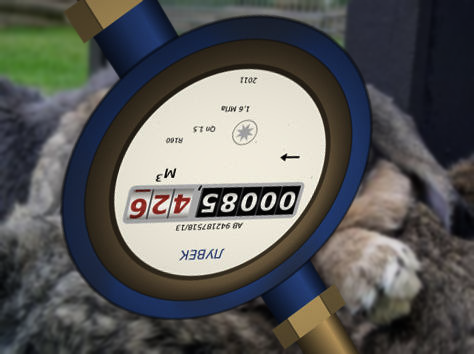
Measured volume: **85.426** m³
